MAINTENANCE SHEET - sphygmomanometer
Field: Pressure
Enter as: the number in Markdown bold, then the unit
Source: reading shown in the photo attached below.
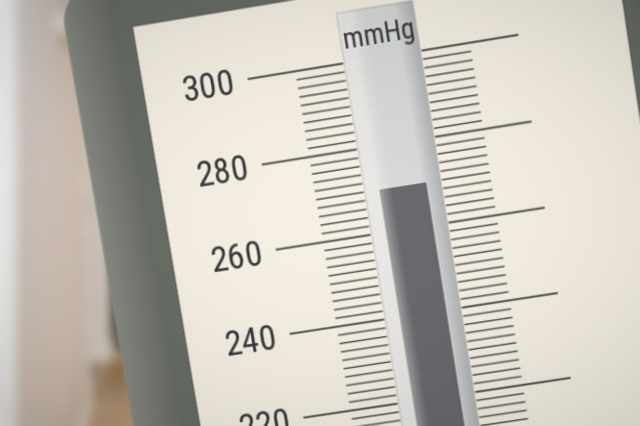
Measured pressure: **270** mmHg
